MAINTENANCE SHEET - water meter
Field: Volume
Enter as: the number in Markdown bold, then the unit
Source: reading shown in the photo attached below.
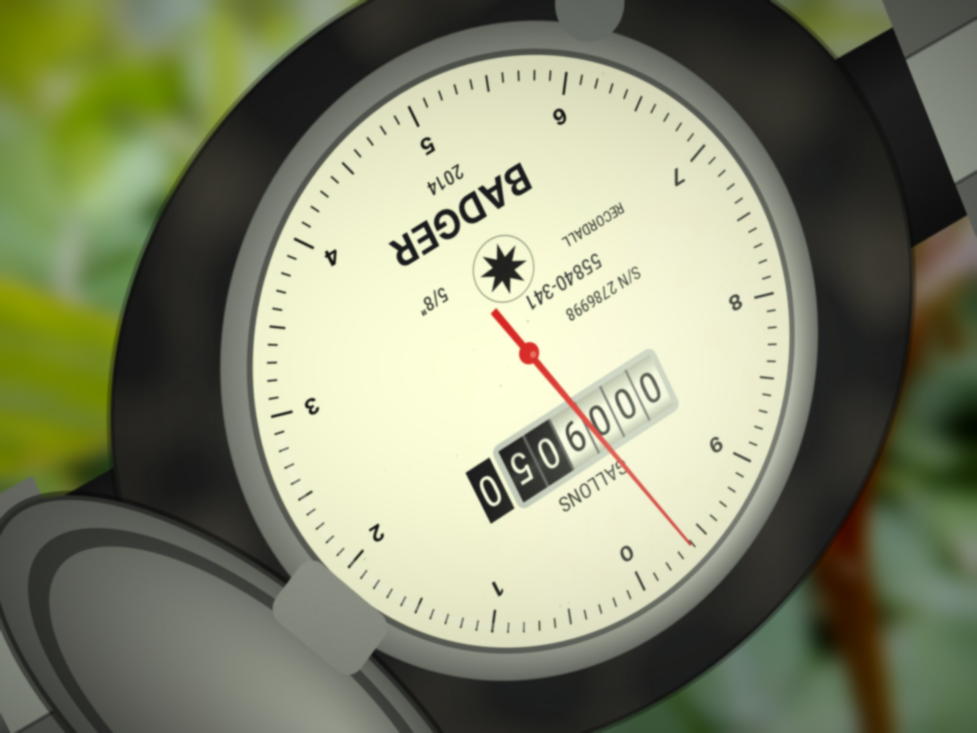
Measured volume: **9049.6** gal
